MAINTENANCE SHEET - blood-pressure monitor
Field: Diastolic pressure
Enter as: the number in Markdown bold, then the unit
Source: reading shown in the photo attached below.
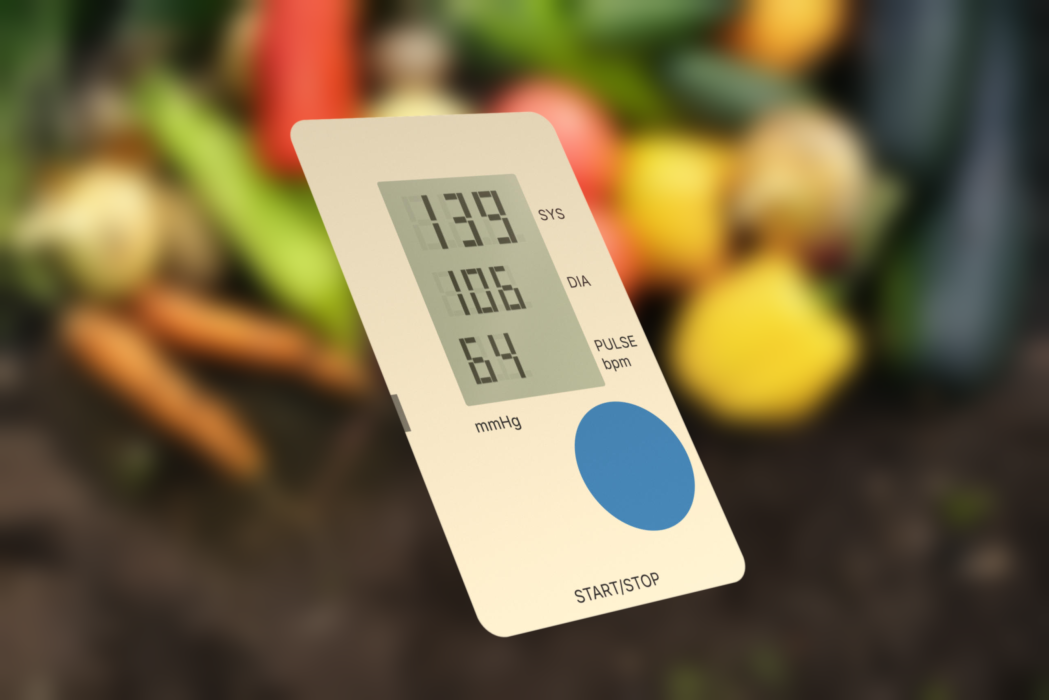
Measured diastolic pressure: **106** mmHg
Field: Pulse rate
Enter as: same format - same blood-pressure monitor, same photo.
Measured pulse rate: **64** bpm
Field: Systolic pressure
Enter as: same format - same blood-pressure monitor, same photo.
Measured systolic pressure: **139** mmHg
